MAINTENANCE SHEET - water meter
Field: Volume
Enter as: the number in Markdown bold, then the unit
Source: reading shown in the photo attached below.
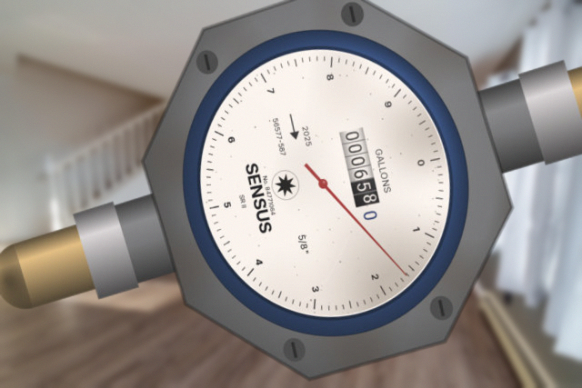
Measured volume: **6581.6** gal
